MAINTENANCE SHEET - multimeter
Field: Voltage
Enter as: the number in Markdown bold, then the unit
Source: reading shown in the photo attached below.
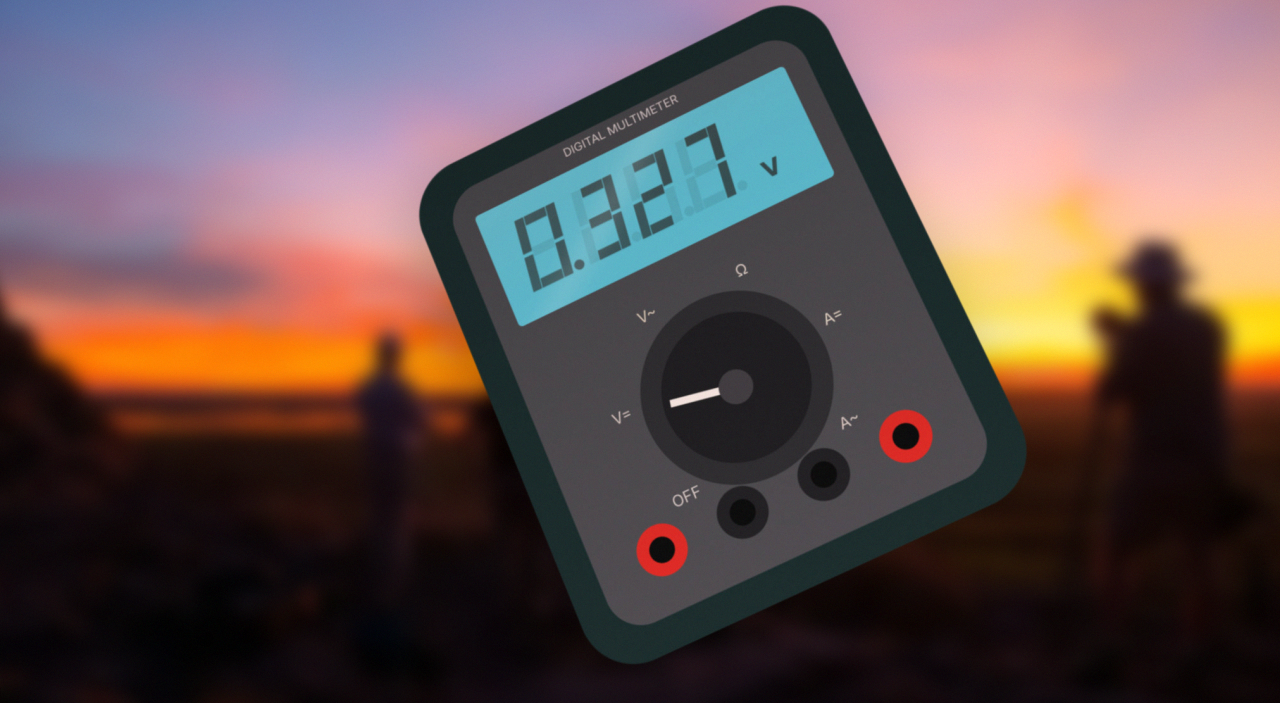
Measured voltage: **0.327** V
